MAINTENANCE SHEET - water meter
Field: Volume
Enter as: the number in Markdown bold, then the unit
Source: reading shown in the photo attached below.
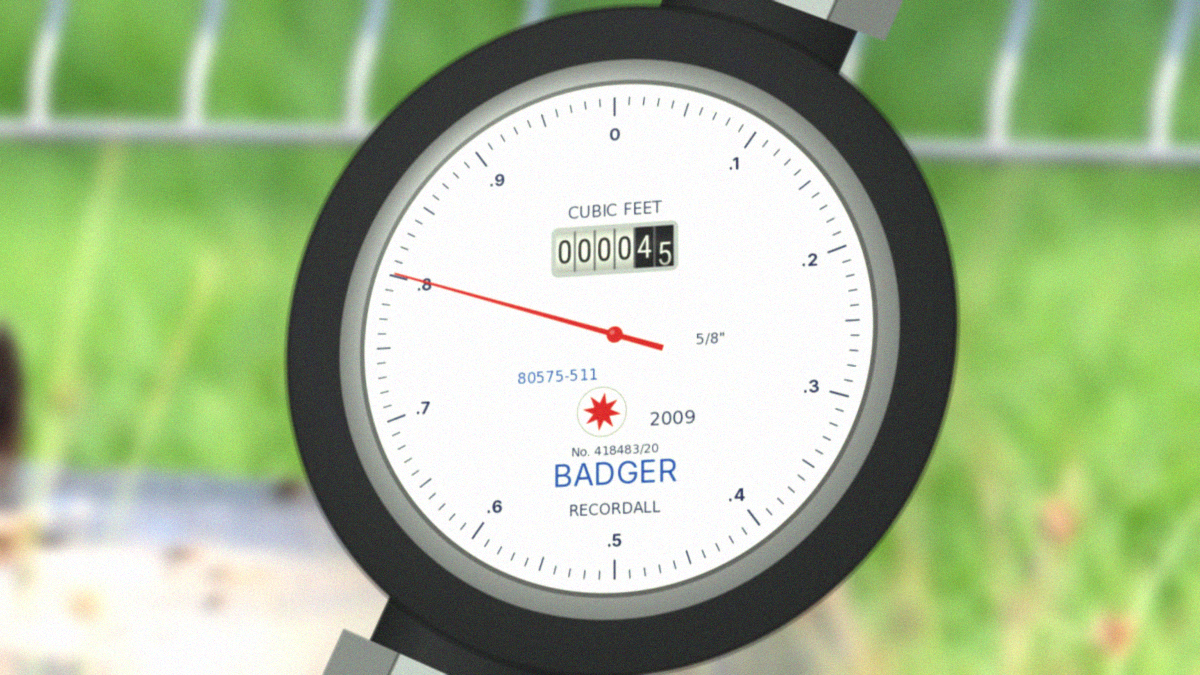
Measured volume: **44.80** ft³
